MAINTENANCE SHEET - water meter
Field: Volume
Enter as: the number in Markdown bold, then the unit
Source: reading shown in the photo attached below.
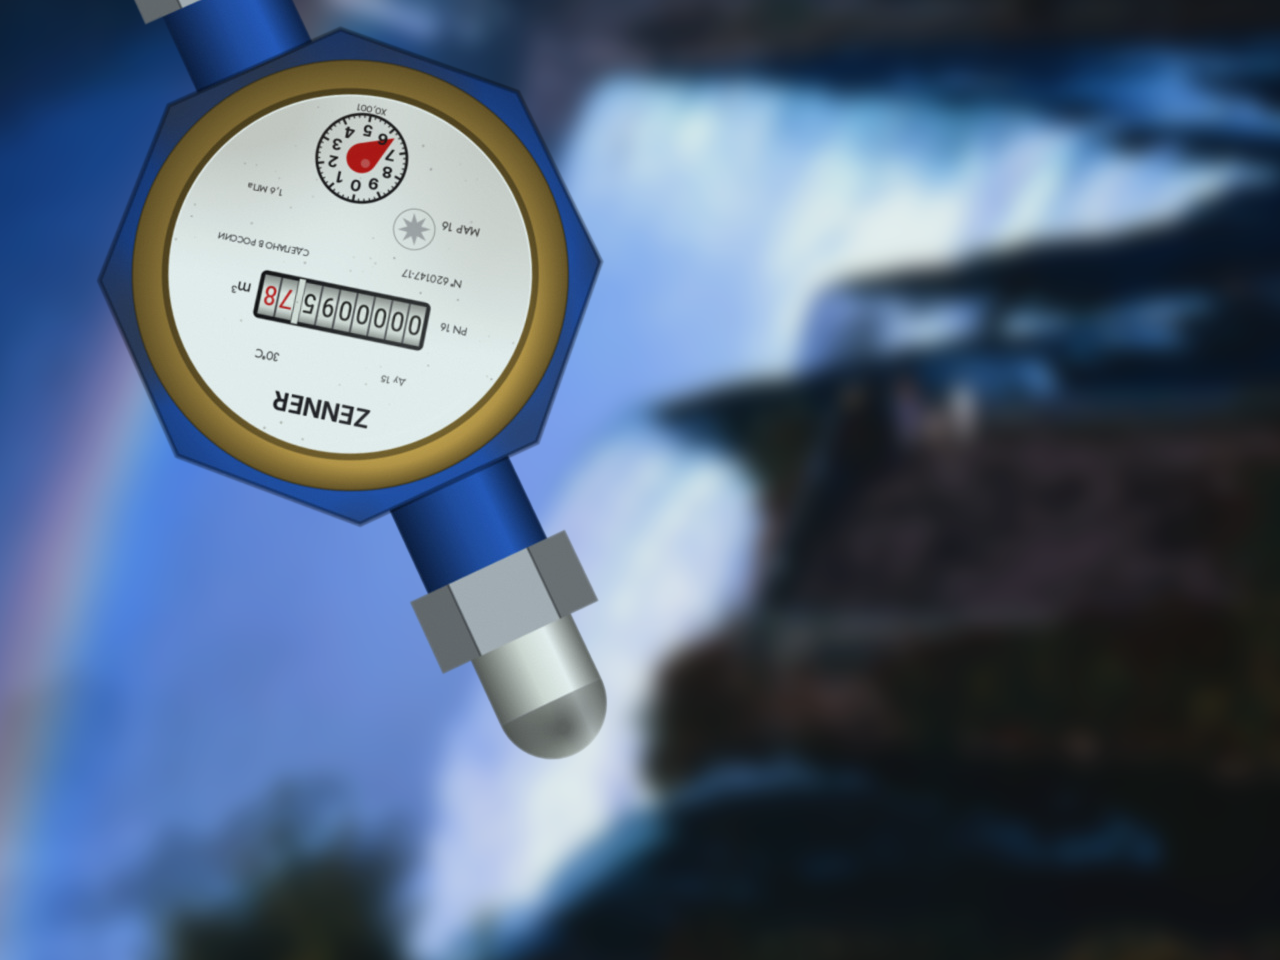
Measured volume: **95.786** m³
